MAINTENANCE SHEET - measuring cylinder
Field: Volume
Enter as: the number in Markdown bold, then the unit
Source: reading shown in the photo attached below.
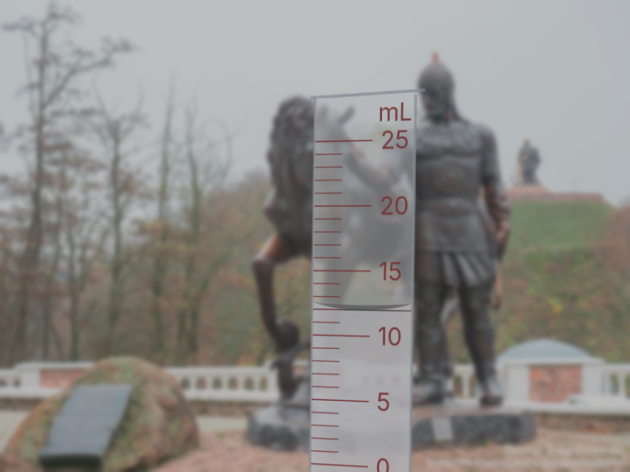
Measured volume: **12** mL
